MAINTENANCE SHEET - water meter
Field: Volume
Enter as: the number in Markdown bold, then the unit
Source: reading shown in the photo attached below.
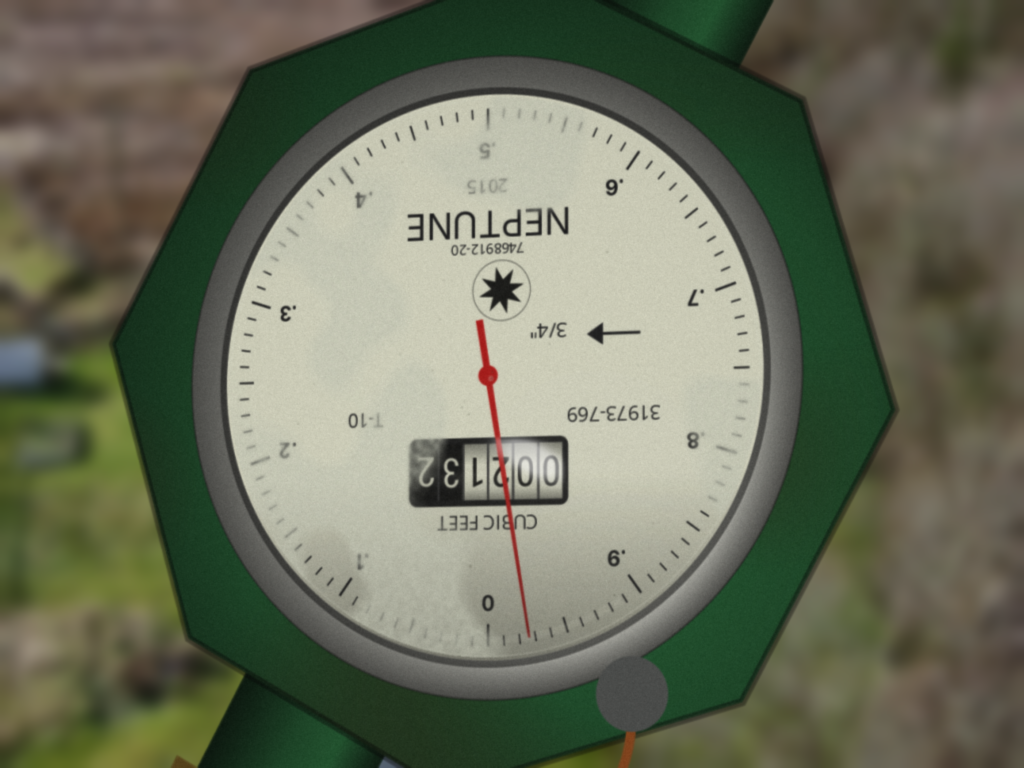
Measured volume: **2131.97** ft³
